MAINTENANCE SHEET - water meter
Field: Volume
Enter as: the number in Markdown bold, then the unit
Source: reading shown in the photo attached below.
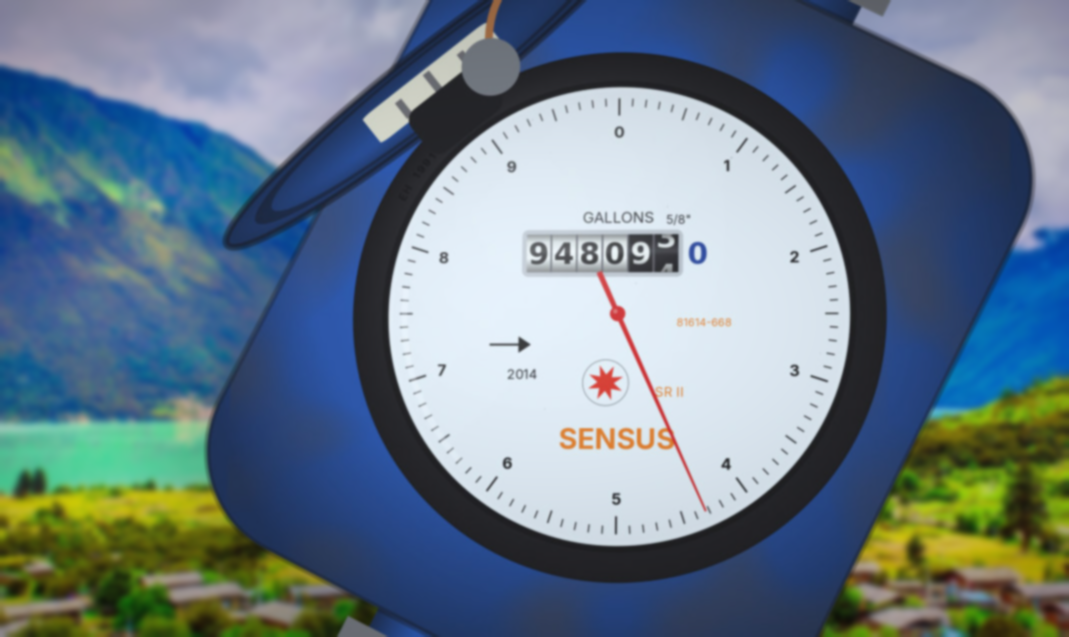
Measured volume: **9480934.3** gal
